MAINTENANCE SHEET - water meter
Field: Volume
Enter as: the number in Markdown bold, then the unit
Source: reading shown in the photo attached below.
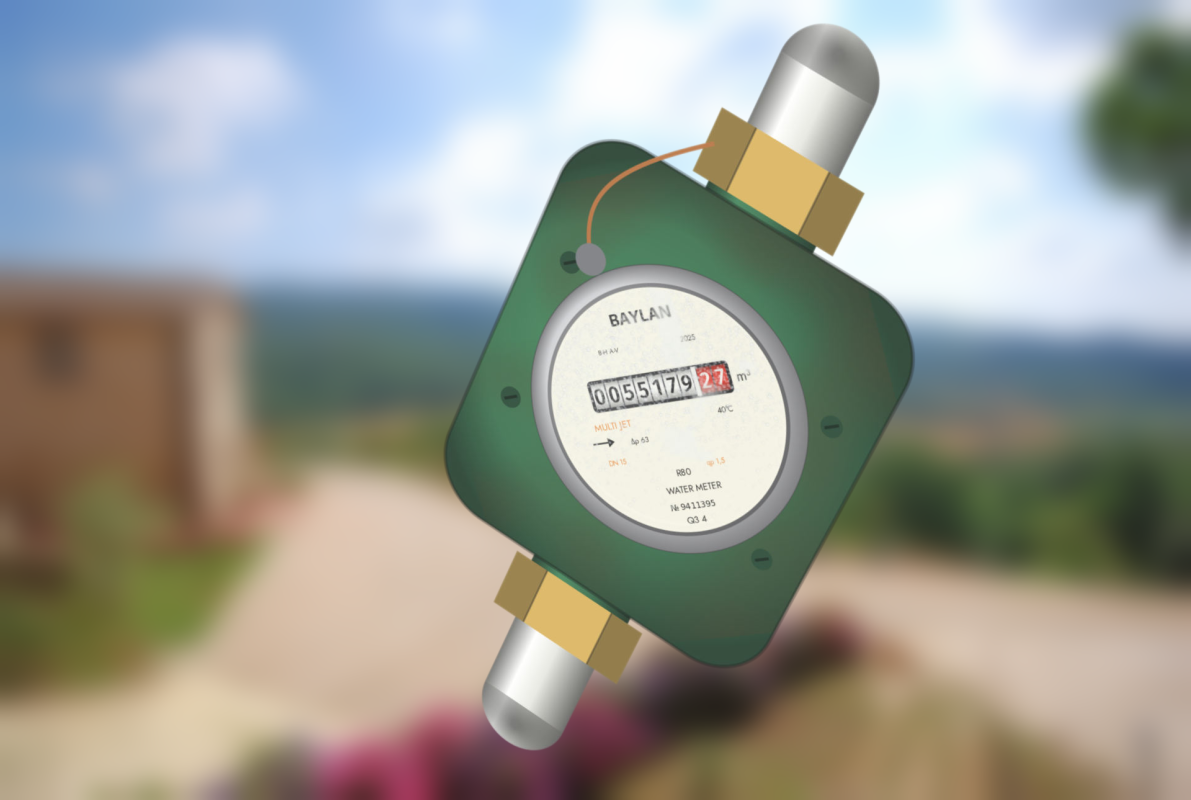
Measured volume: **55179.27** m³
